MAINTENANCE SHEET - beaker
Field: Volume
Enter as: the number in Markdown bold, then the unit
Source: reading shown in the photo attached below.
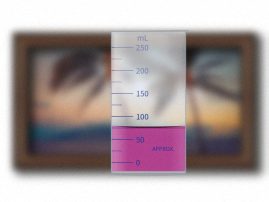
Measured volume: **75** mL
